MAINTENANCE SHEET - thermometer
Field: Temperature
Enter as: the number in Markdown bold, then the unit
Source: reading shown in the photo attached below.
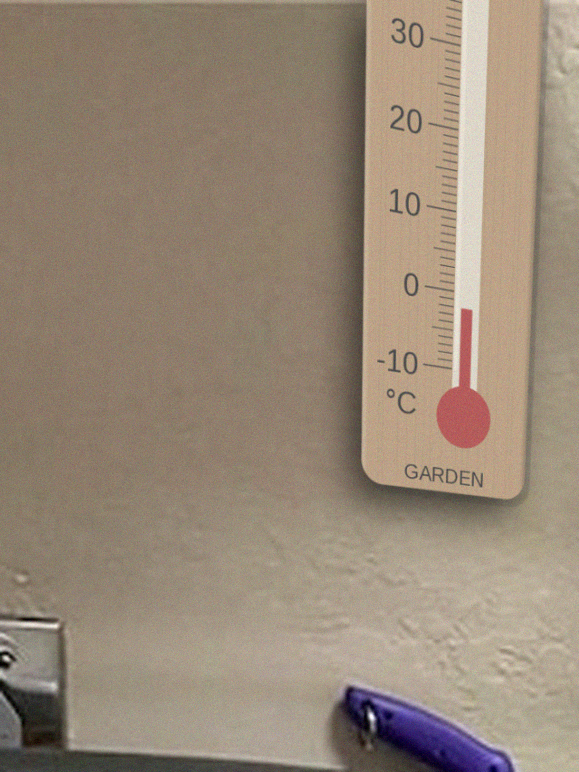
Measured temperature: **-2** °C
